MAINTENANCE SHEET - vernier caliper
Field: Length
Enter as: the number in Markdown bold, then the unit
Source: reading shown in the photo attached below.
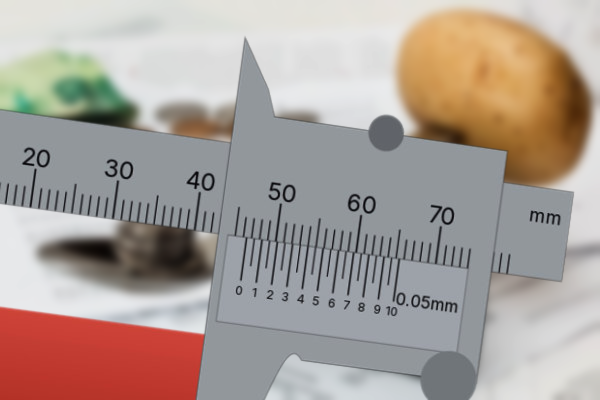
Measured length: **46.4** mm
